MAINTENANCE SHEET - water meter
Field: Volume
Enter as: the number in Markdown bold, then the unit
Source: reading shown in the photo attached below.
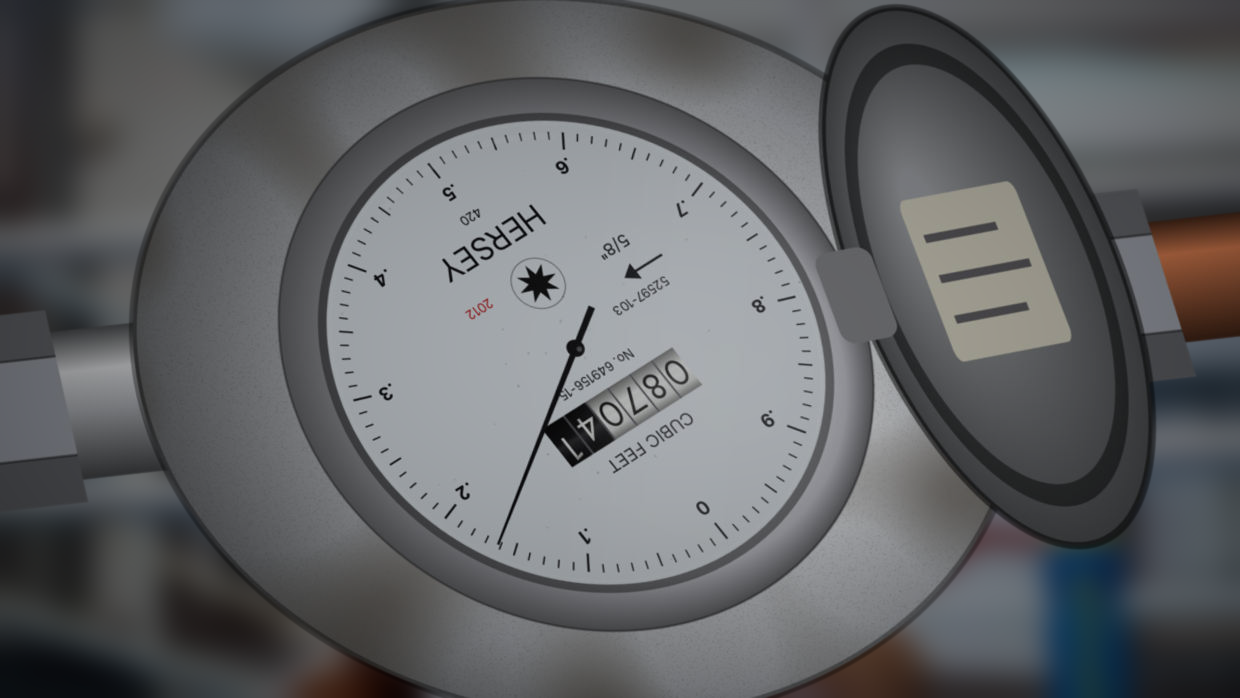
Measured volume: **87041.16** ft³
